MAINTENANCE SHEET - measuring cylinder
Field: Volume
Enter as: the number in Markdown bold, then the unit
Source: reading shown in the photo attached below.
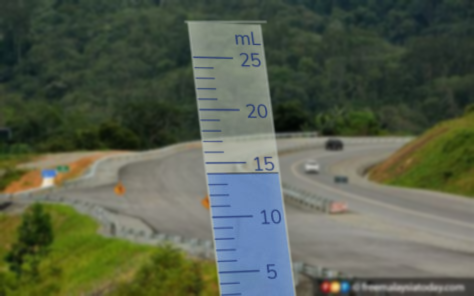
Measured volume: **14** mL
